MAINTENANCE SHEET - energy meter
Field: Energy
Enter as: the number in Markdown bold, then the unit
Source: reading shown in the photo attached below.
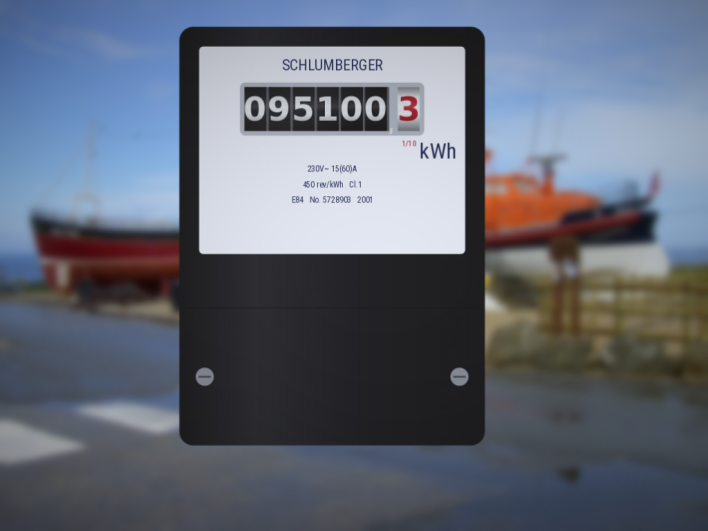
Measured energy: **95100.3** kWh
